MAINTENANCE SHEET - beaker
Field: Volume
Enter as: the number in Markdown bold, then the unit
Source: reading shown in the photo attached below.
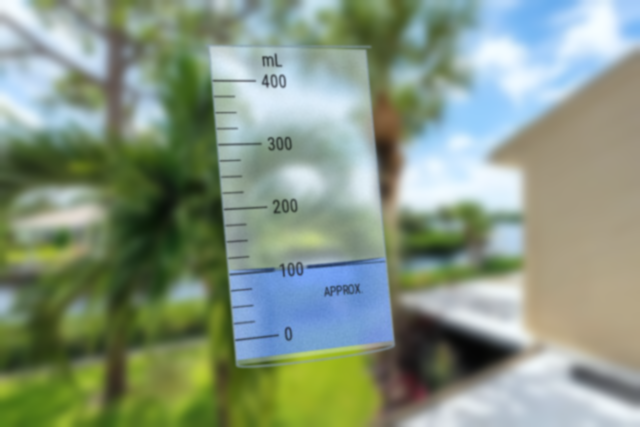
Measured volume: **100** mL
